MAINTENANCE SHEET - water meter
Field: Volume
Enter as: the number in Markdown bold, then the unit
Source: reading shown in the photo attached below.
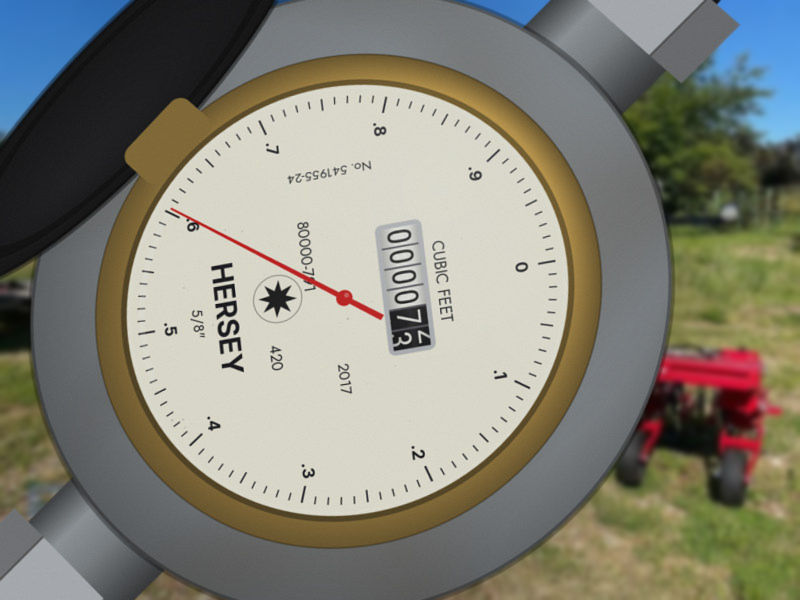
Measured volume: **72.60** ft³
